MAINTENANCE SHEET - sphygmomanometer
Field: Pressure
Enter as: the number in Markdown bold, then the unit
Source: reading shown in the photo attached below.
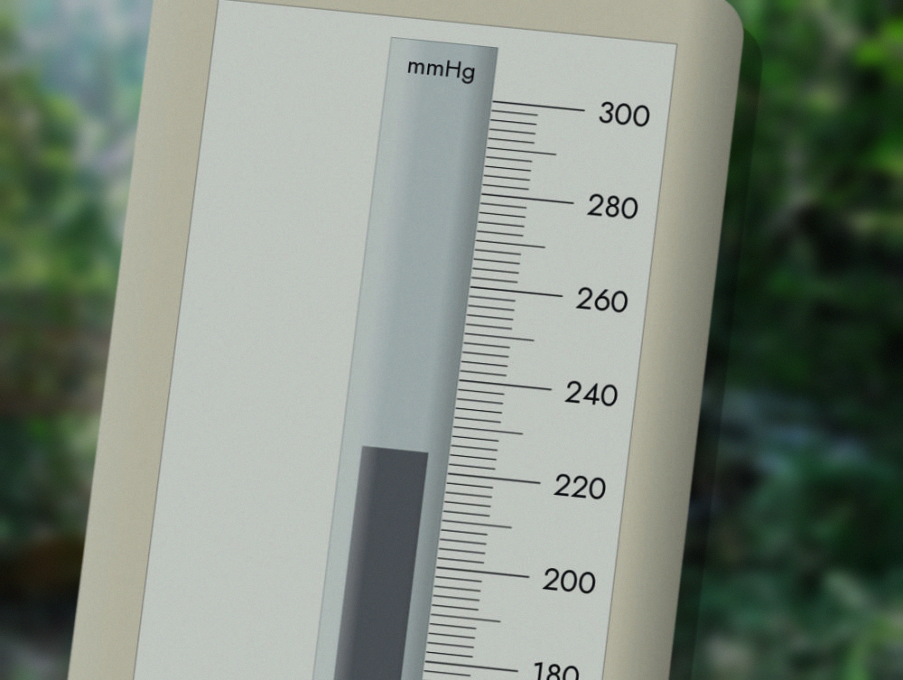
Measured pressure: **224** mmHg
